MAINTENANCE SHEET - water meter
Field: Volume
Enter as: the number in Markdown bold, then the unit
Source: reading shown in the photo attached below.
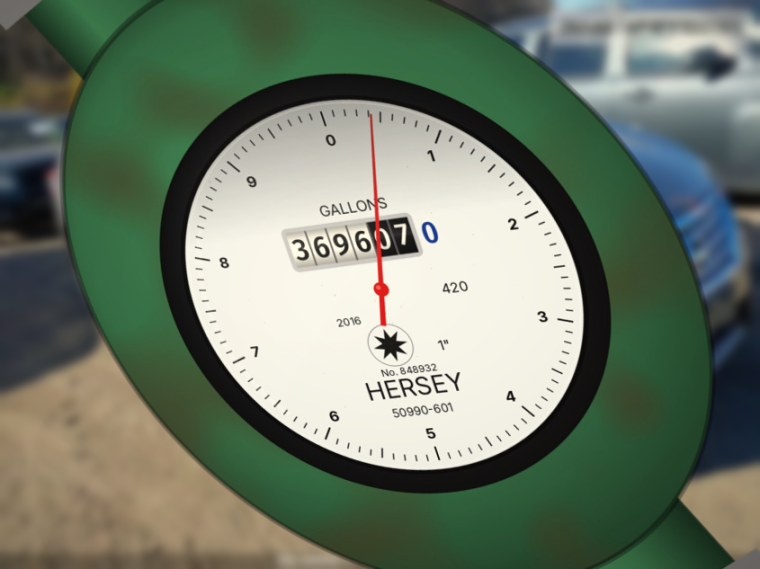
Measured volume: **3696070.4** gal
